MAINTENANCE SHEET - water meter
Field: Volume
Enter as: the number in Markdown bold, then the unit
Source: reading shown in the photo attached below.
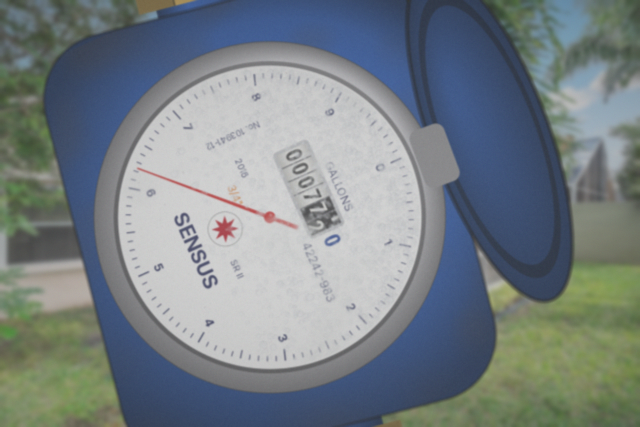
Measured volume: **7716.2** gal
